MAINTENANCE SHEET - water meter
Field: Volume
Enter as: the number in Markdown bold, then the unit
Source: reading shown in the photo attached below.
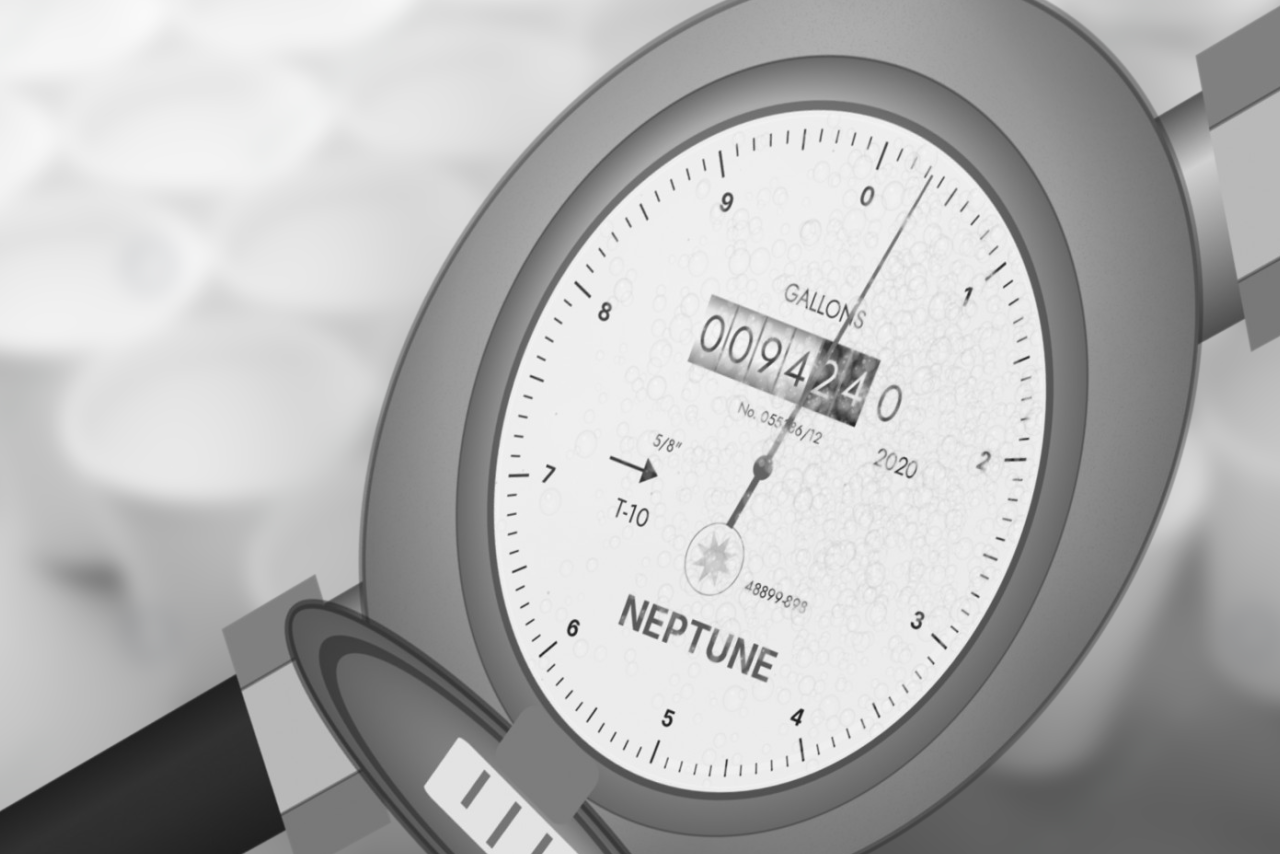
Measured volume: **94240.3** gal
